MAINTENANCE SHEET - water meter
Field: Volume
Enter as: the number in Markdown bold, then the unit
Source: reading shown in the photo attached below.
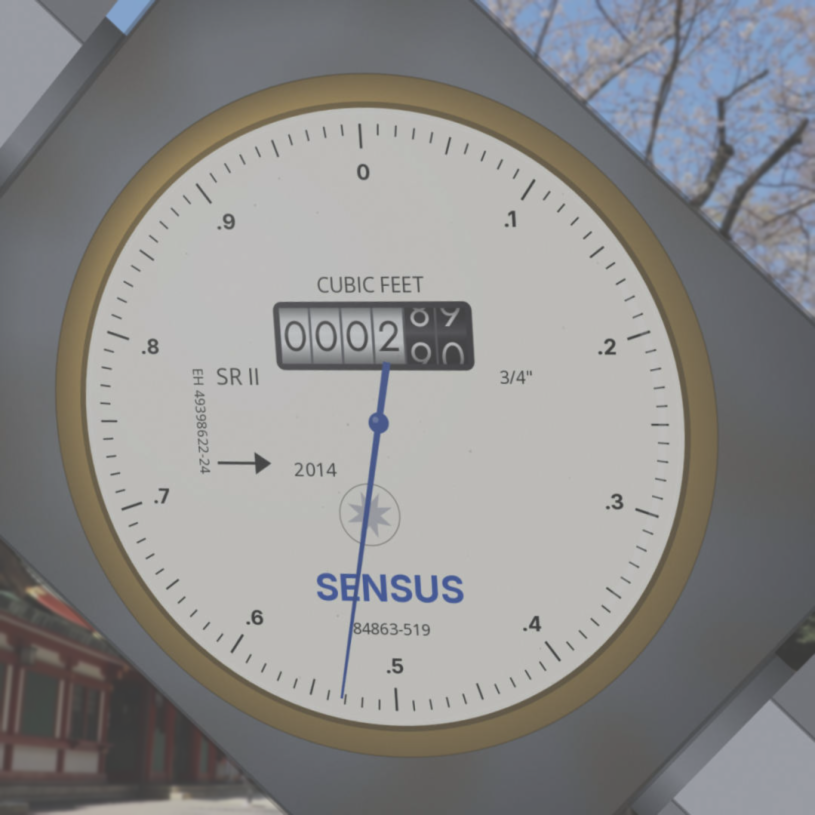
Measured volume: **289.53** ft³
